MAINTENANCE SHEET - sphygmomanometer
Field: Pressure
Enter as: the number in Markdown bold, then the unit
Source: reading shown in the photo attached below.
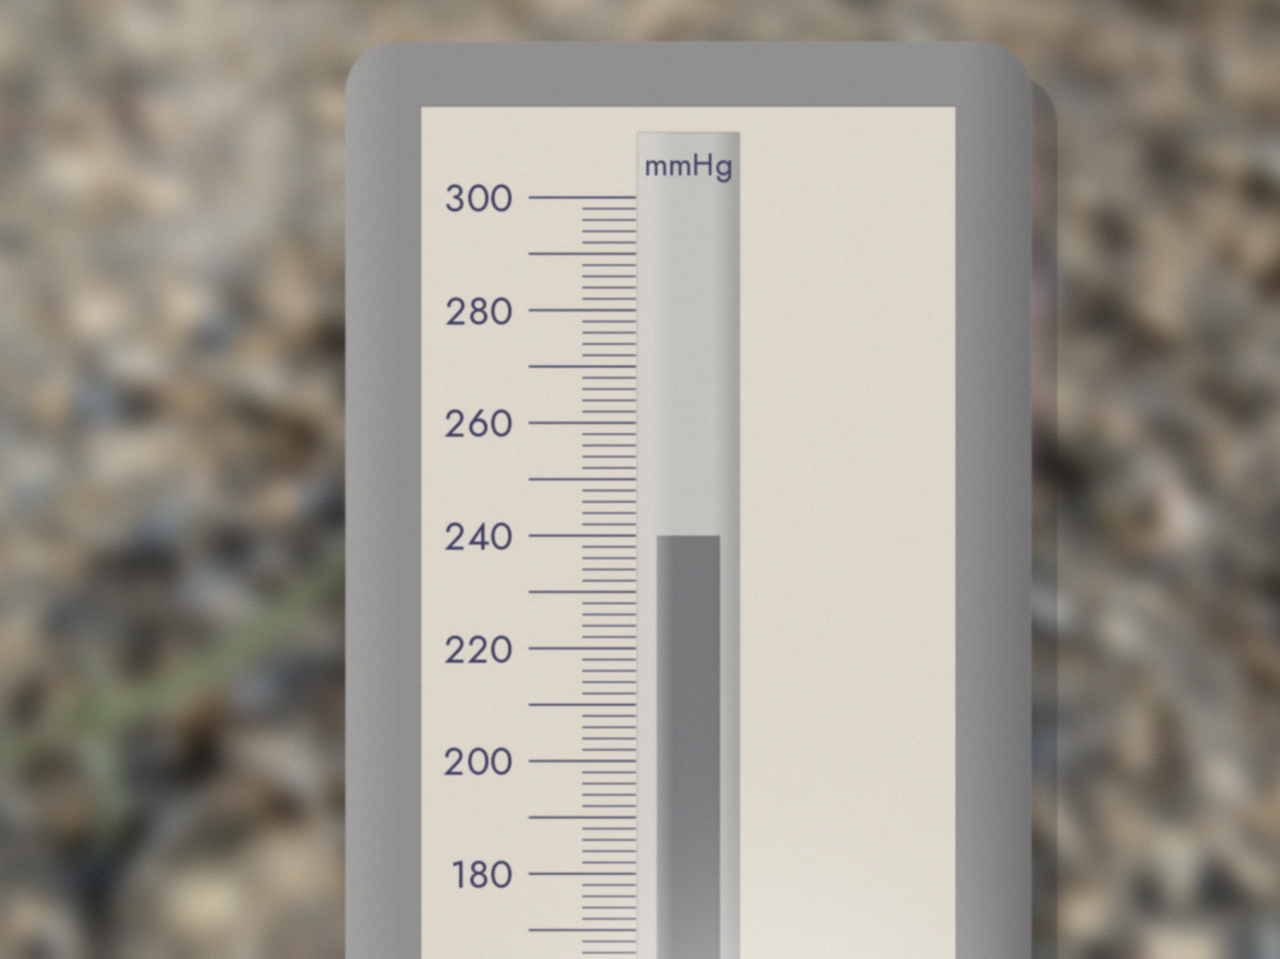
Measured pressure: **240** mmHg
